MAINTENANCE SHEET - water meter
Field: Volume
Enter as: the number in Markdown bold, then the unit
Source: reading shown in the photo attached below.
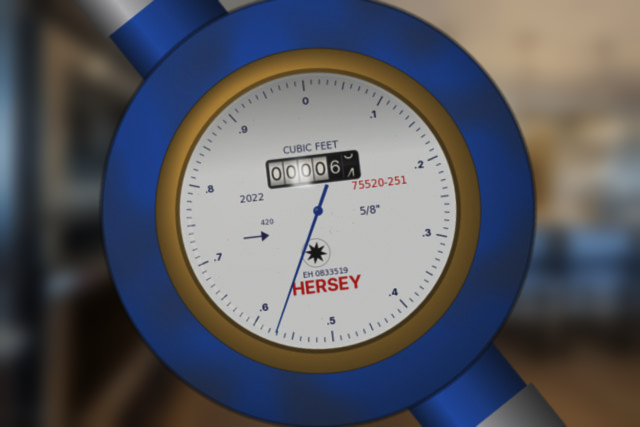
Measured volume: **63.57** ft³
